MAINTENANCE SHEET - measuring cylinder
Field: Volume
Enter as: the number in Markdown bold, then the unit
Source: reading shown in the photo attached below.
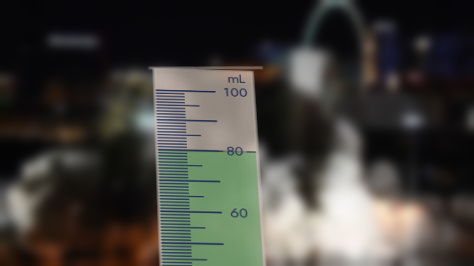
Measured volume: **80** mL
